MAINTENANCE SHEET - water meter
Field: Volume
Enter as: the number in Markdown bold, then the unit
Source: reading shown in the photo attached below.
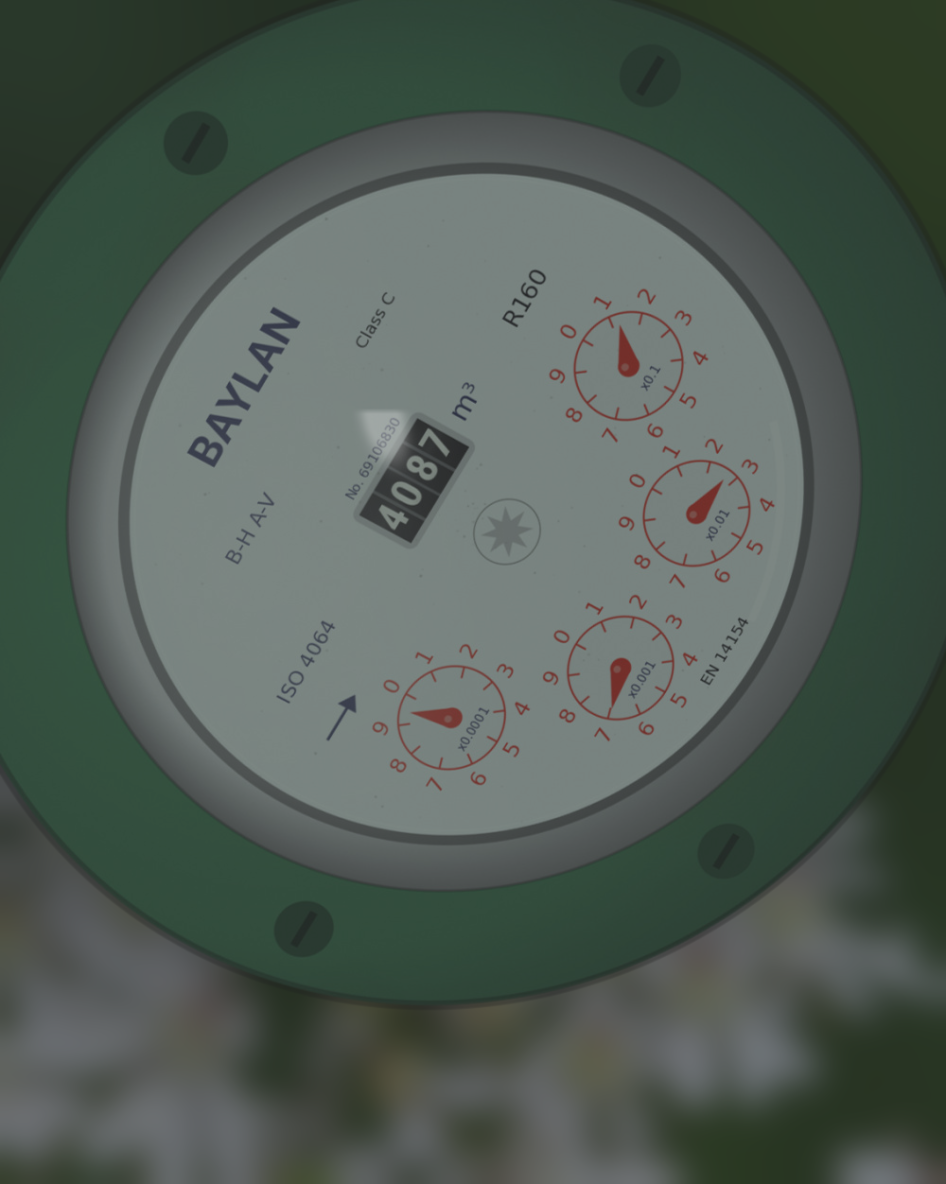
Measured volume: **4087.1269** m³
